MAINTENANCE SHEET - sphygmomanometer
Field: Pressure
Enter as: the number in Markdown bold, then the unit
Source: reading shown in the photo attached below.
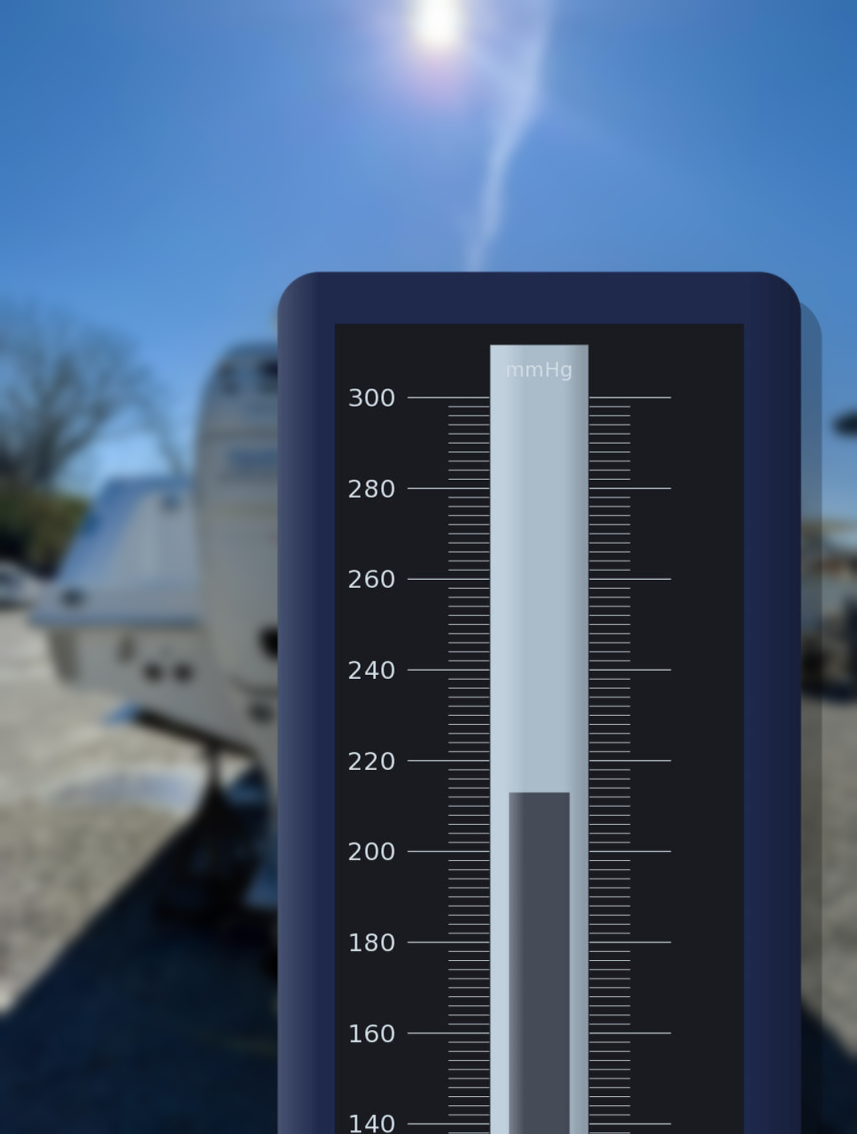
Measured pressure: **213** mmHg
